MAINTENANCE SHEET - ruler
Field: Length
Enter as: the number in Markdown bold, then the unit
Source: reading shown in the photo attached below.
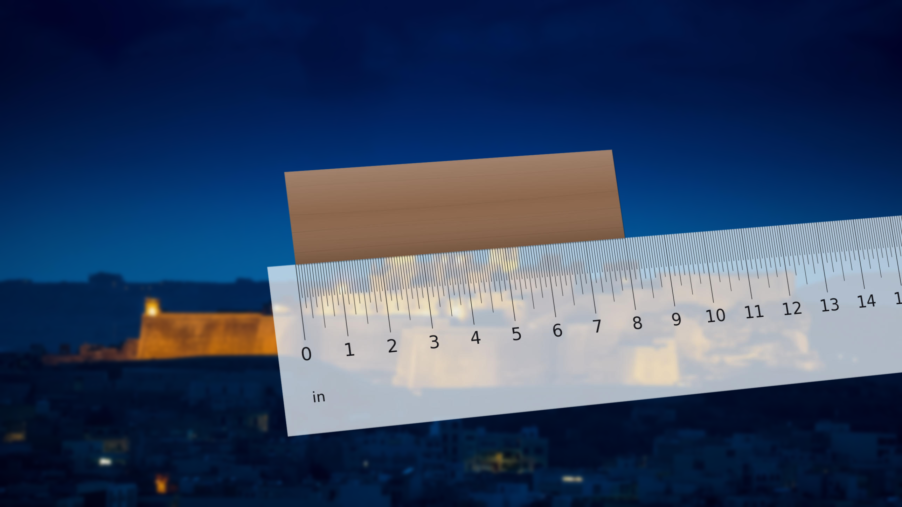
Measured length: **8** in
